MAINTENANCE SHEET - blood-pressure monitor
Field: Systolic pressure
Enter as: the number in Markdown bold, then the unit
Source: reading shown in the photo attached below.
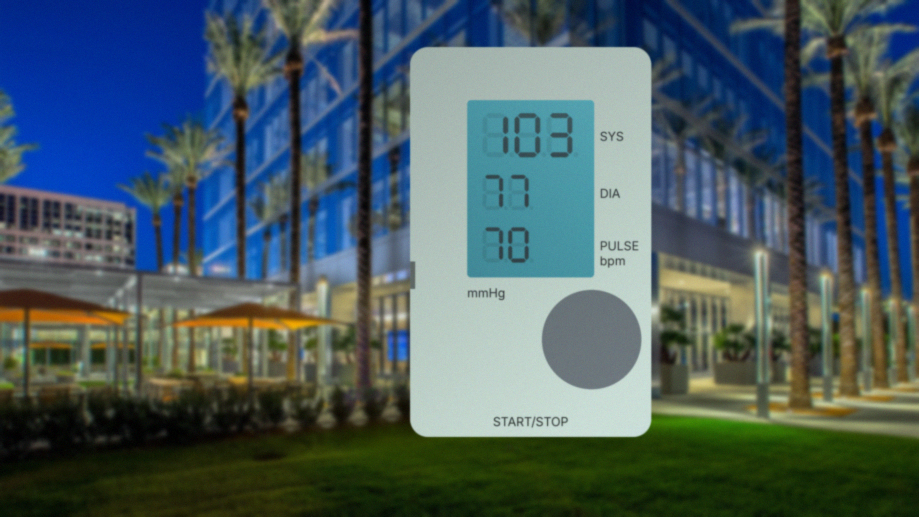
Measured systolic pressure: **103** mmHg
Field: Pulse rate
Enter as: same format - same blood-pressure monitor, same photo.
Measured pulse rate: **70** bpm
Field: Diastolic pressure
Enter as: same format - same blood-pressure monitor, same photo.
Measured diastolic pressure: **77** mmHg
